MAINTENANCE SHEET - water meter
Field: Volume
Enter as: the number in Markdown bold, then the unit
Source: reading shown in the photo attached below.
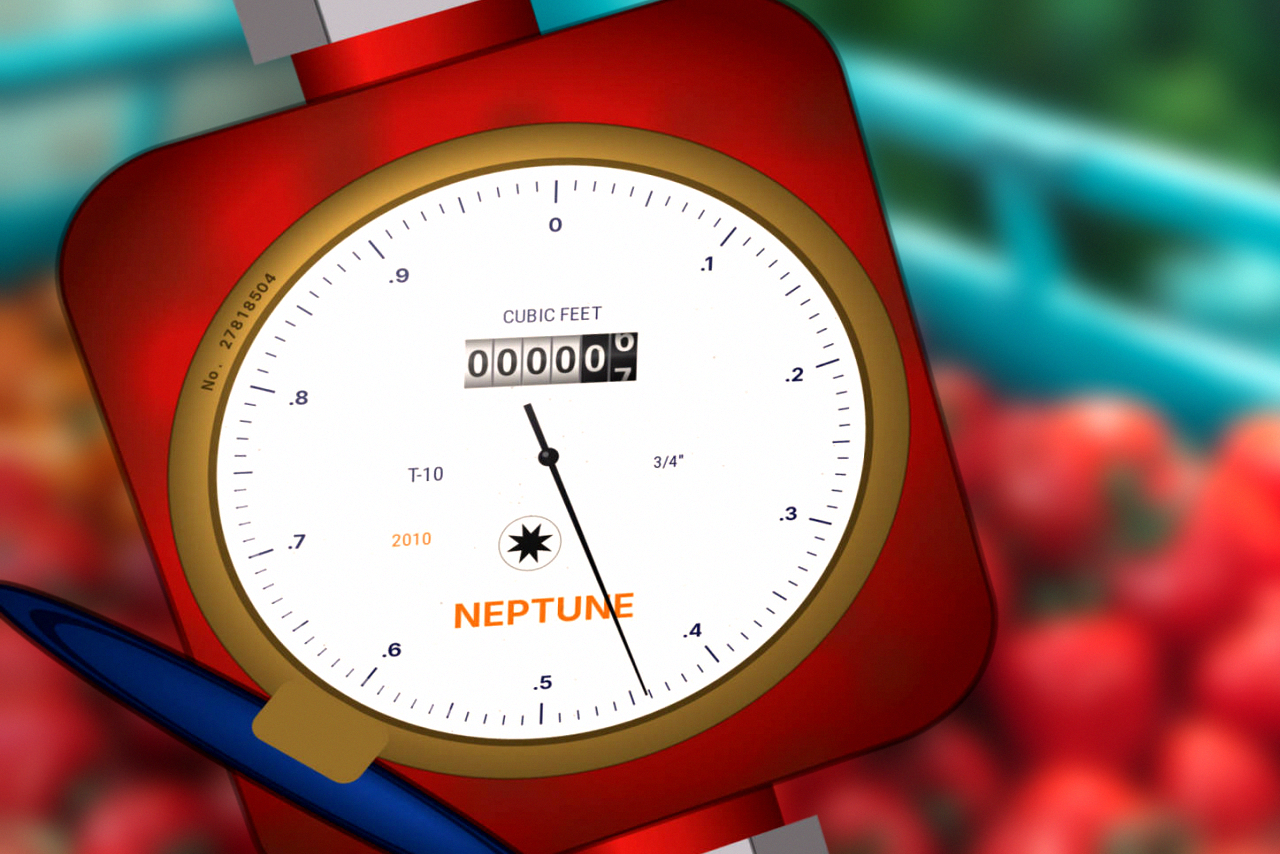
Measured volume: **6.44** ft³
